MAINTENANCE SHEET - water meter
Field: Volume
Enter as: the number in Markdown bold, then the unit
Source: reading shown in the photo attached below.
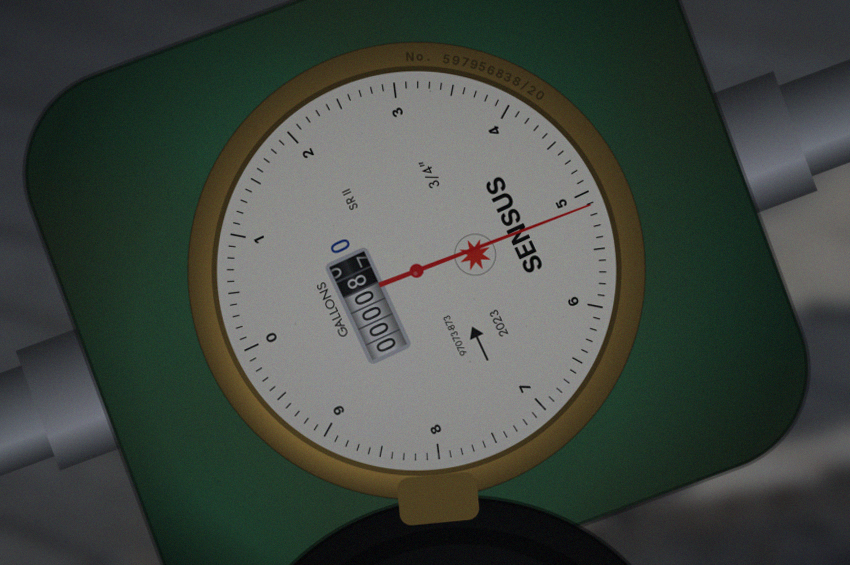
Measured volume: **865.1** gal
